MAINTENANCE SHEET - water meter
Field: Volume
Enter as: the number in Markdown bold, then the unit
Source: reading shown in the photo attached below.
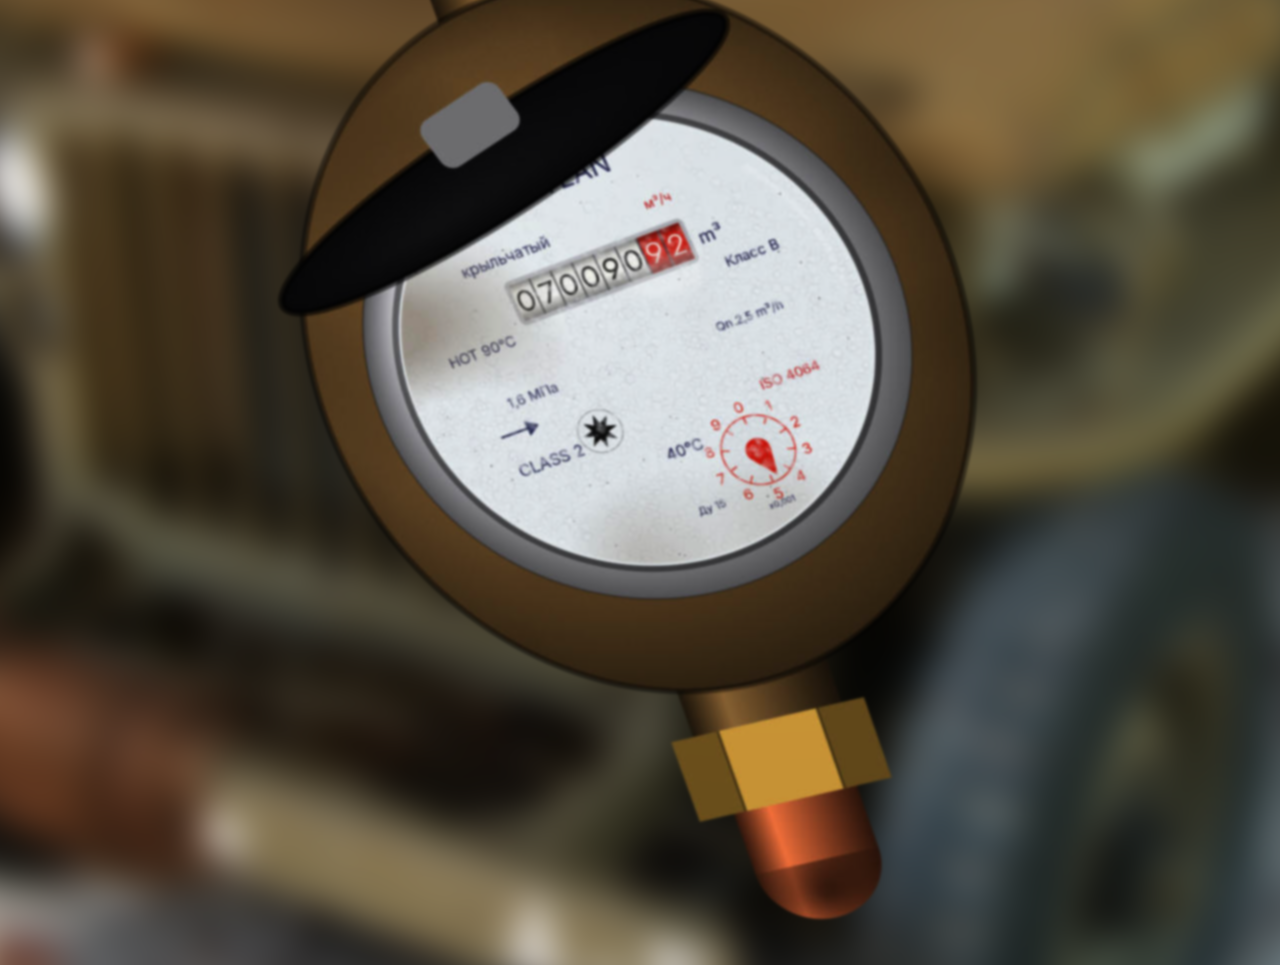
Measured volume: **70090.924** m³
